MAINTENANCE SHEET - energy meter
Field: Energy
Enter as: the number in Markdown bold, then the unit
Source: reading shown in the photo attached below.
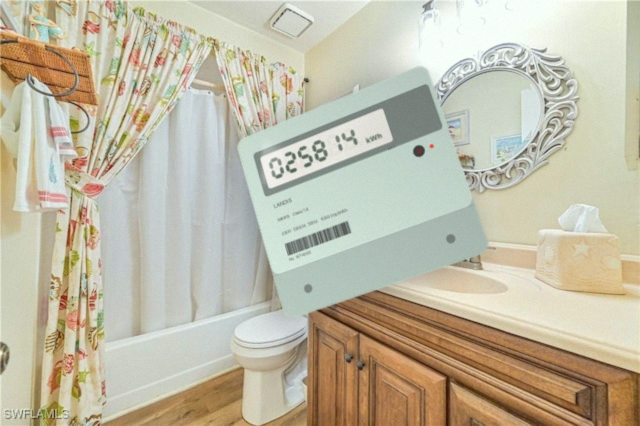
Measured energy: **25814** kWh
